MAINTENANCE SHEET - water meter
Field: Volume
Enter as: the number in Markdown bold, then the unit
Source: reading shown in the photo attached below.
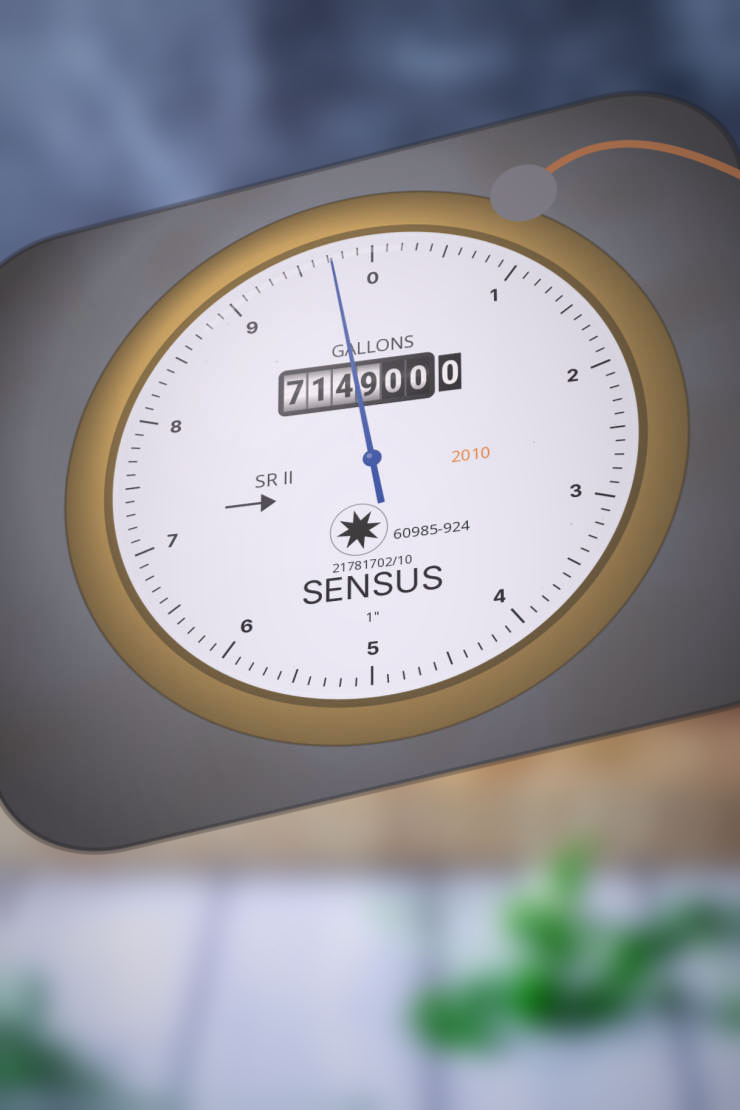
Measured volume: **7148999.7** gal
